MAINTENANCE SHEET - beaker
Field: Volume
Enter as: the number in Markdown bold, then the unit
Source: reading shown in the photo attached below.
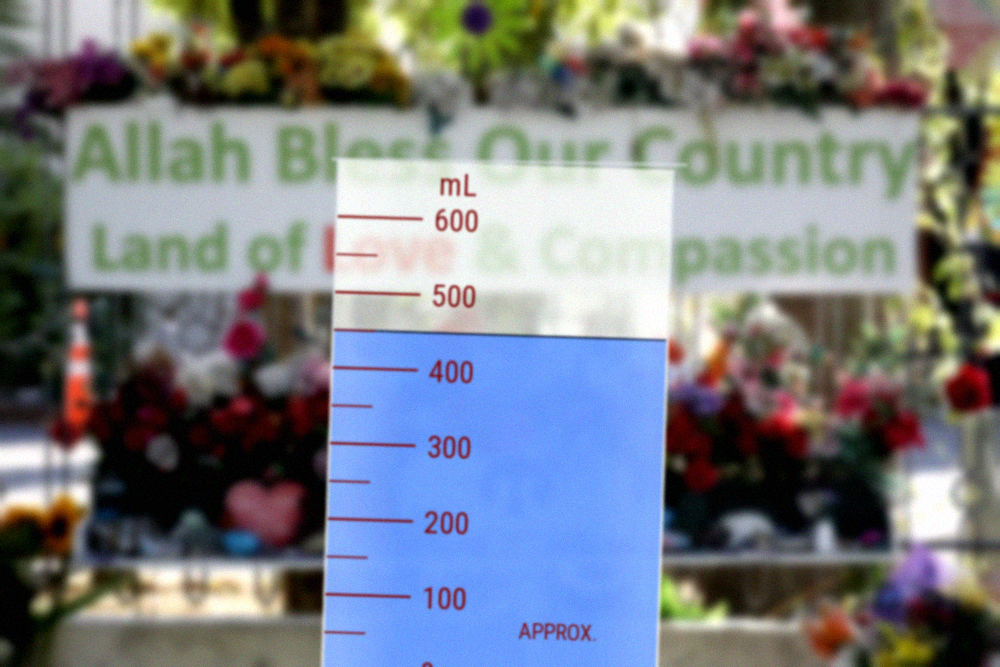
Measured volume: **450** mL
